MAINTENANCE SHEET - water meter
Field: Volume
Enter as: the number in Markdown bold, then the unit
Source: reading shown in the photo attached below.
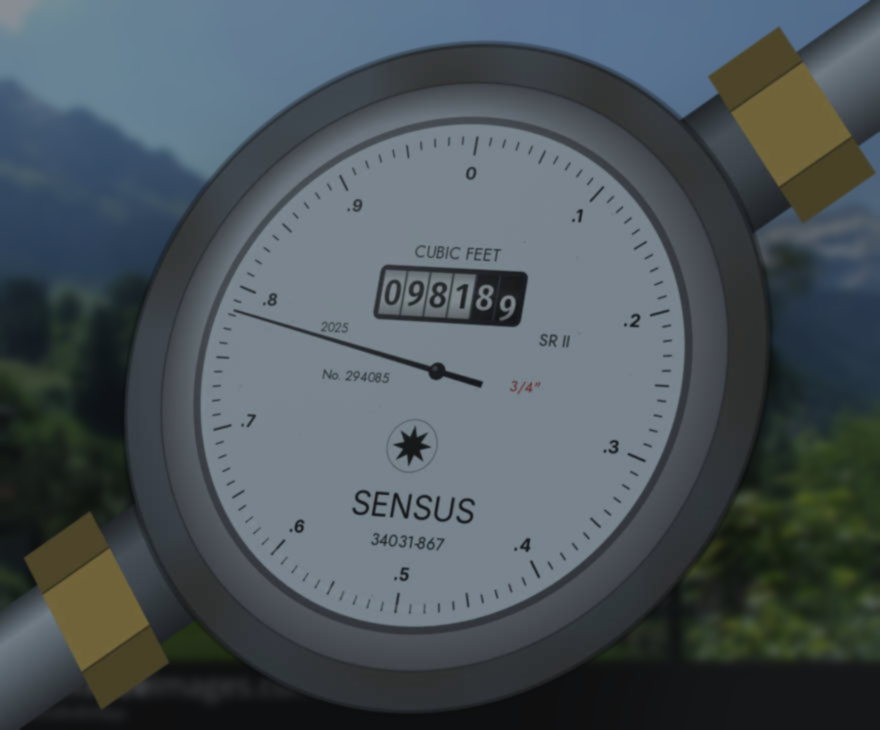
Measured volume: **98188.78** ft³
